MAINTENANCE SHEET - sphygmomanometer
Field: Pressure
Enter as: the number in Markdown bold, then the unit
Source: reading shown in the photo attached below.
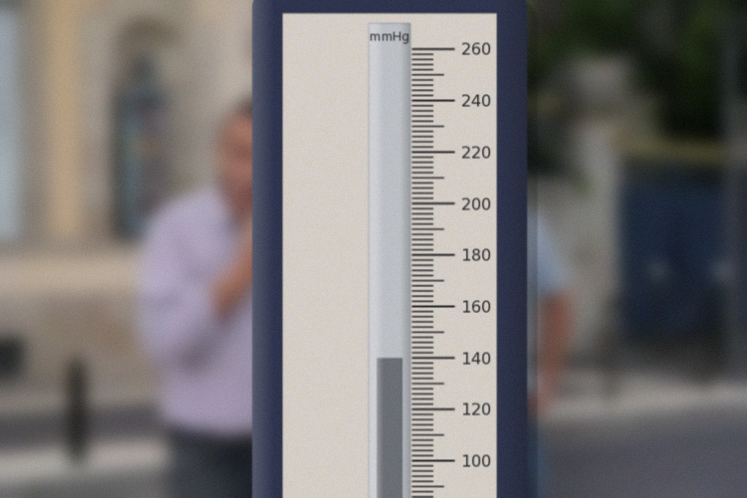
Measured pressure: **140** mmHg
